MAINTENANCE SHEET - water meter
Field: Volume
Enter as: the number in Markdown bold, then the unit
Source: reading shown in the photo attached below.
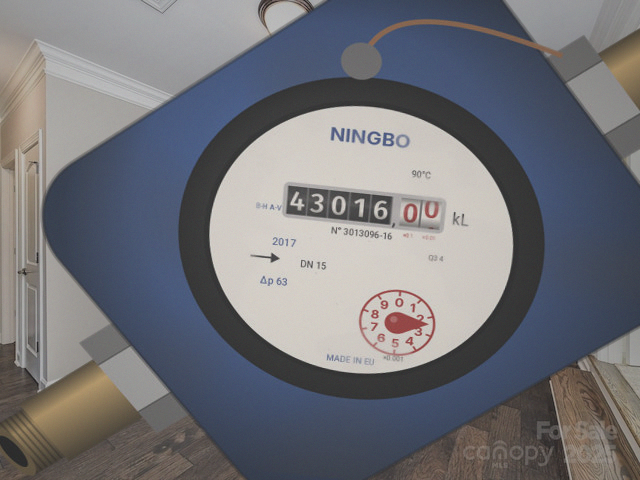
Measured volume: **43016.002** kL
